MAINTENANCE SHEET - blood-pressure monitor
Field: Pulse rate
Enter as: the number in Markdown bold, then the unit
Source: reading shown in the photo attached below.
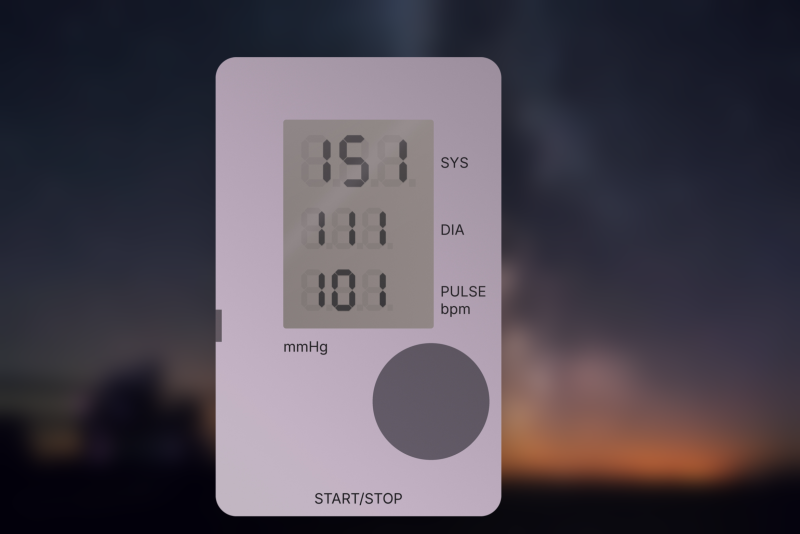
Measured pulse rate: **101** bpm
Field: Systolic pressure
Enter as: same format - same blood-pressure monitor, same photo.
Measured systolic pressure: **151** mmHg
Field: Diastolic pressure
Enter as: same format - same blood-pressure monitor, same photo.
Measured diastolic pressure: **111** mmHg
